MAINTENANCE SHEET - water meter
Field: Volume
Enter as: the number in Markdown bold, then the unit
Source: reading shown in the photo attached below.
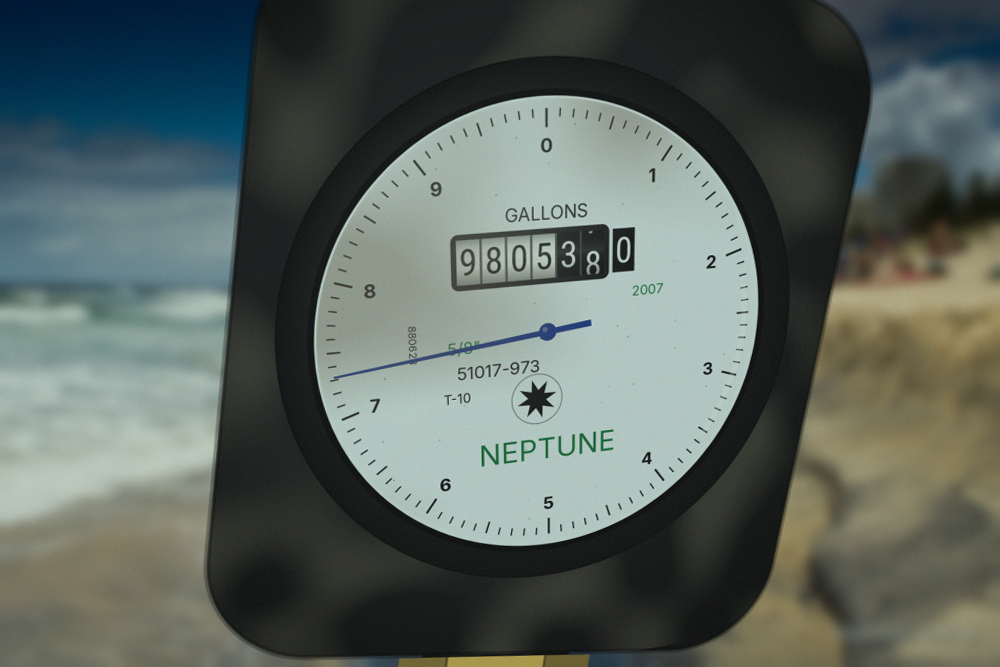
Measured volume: **9805377.3** gal
